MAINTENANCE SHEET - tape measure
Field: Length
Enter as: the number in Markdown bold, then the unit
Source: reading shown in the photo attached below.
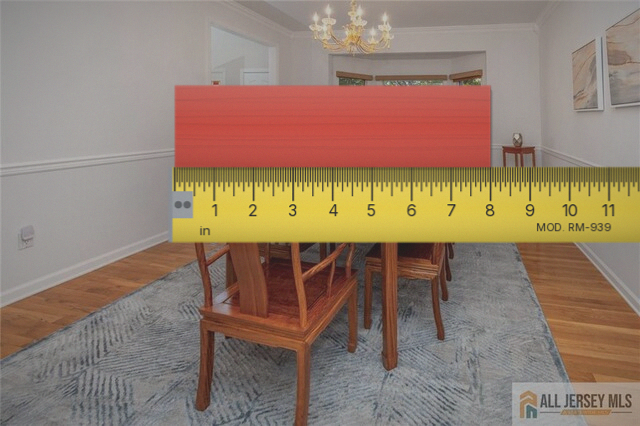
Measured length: **8** in
